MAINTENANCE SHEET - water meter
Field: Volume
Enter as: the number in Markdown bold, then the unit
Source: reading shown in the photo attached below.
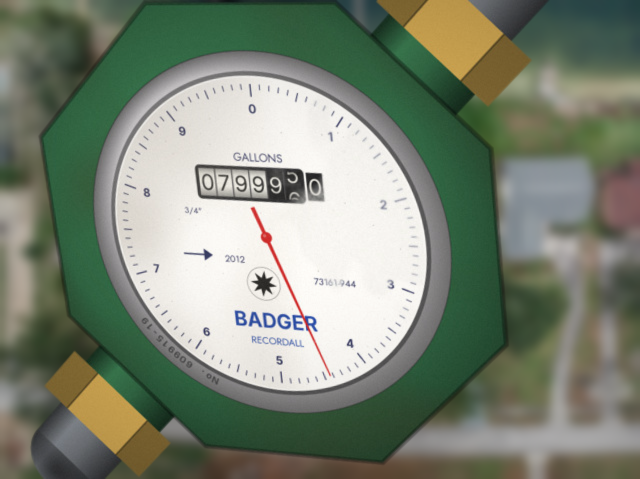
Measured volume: **799954.4** gal
